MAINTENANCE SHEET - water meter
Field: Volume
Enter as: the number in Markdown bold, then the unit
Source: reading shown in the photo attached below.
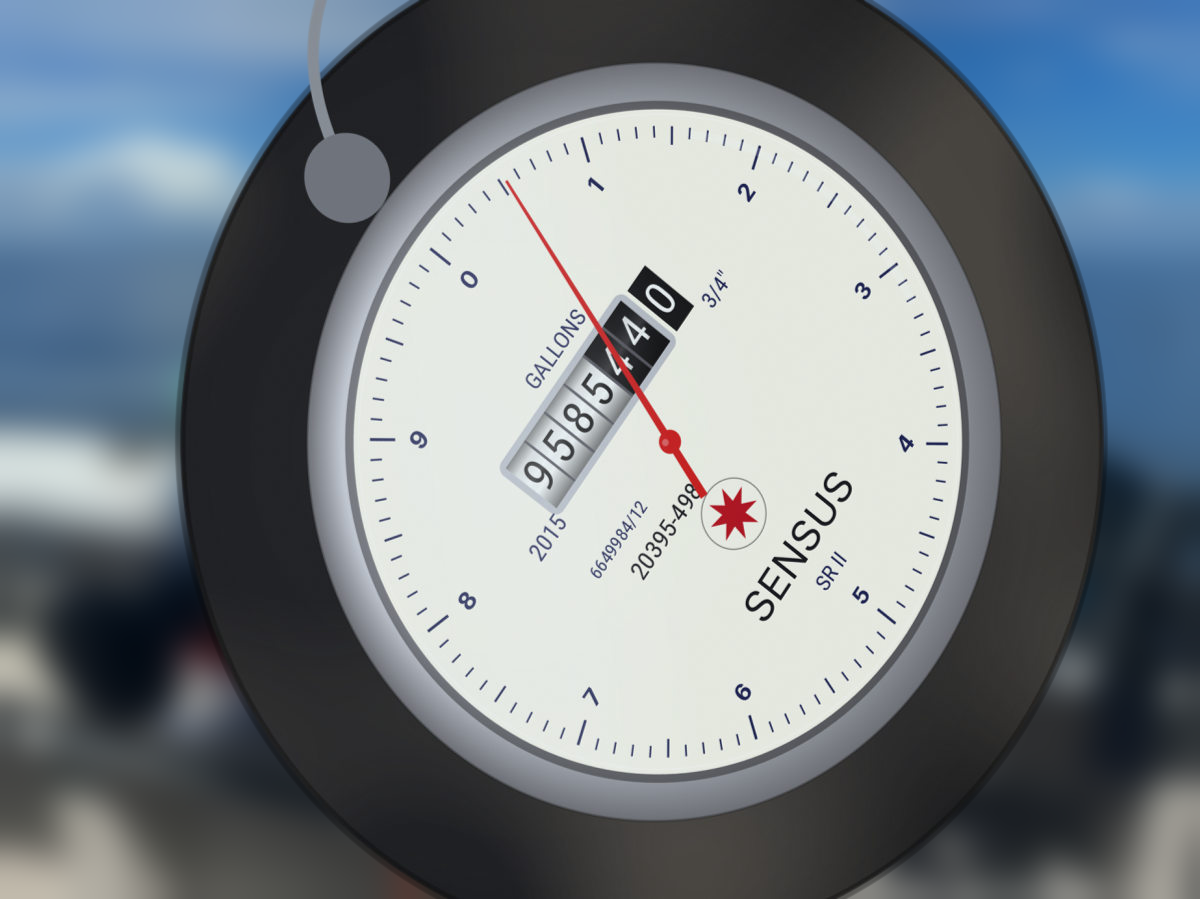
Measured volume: **9585440.5** gal
